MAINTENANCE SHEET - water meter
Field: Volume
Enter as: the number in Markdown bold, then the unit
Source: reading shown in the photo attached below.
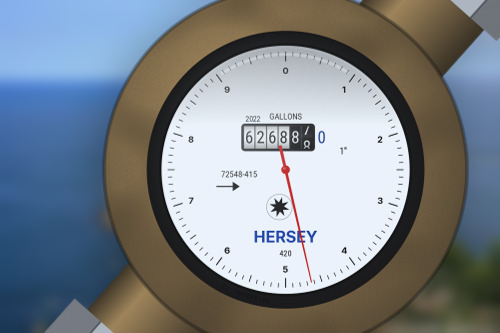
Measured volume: **6268874.6** gal
